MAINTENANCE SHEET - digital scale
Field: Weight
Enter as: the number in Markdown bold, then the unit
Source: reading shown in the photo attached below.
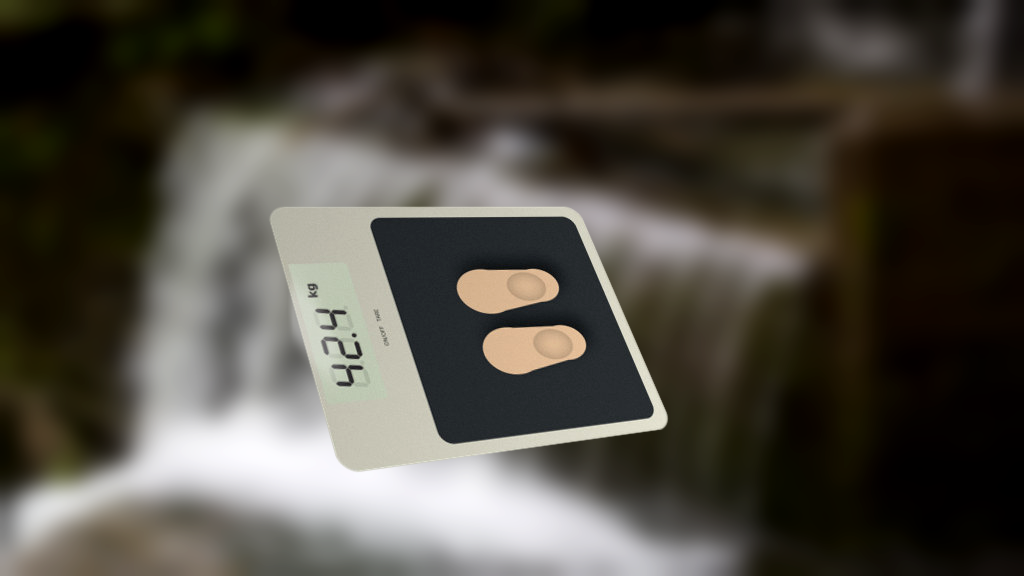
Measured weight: **42.4** kg
